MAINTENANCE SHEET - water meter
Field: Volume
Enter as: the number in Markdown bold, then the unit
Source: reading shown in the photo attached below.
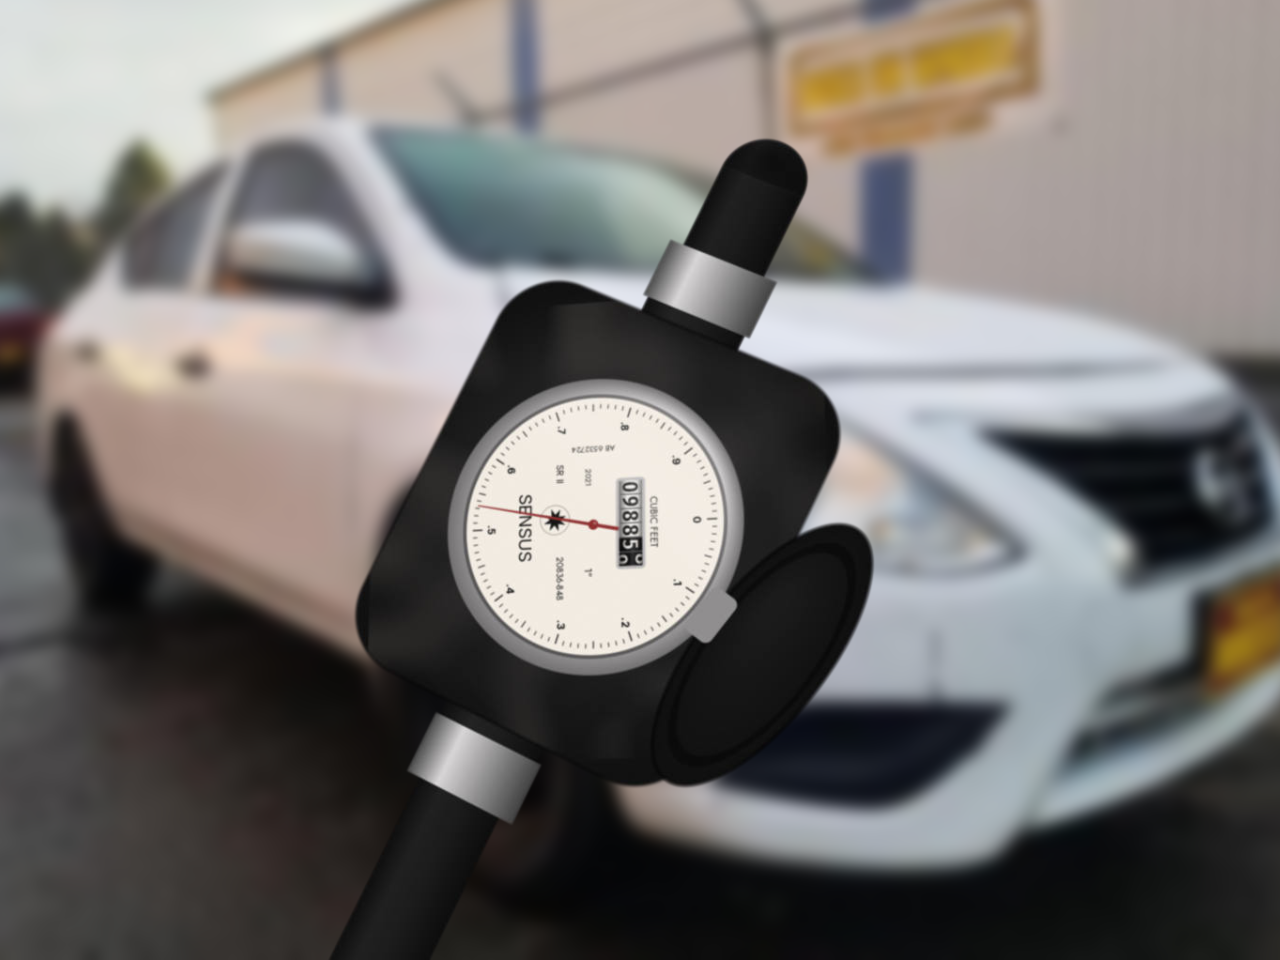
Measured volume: **98858.53** ft³
